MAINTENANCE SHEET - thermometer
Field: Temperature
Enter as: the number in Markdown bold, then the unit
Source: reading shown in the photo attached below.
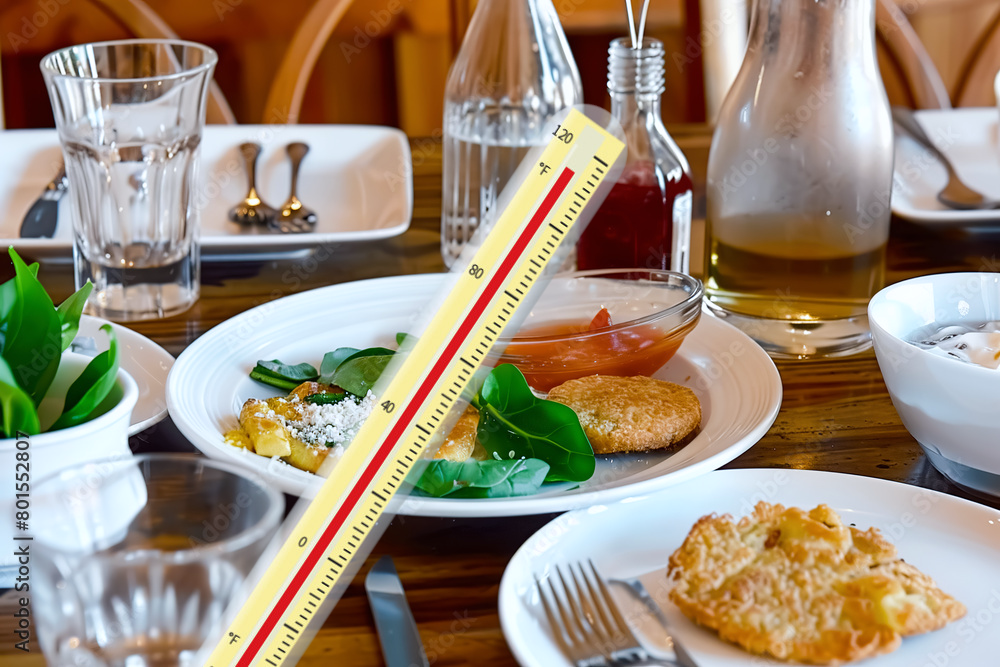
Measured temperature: **114** °F
